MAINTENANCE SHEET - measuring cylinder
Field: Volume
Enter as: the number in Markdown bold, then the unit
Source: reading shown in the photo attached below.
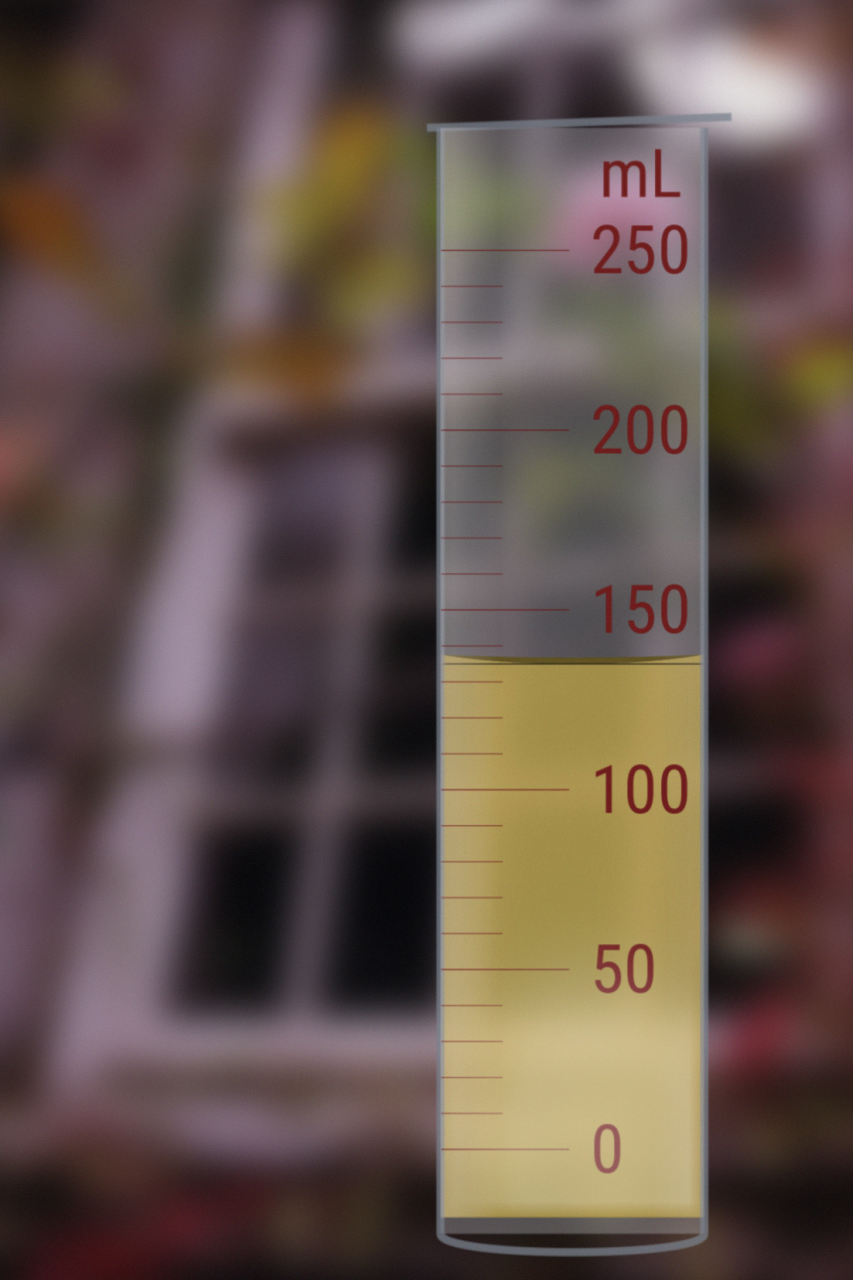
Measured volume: **135** mL
